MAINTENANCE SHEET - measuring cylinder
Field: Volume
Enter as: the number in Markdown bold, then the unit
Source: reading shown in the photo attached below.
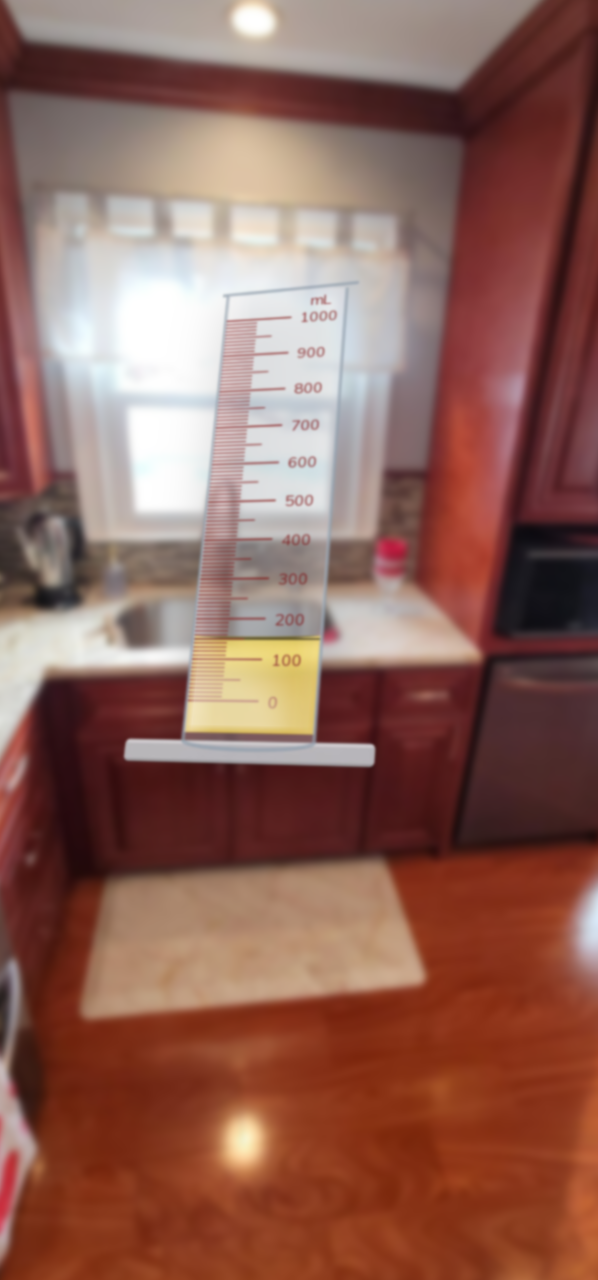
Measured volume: **150** mL
